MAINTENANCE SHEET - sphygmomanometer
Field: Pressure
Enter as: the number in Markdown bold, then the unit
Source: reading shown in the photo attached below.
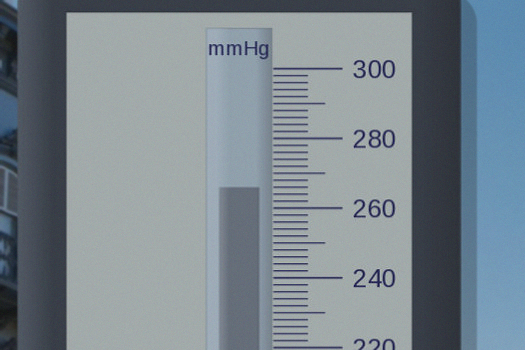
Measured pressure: **266** mmHg
